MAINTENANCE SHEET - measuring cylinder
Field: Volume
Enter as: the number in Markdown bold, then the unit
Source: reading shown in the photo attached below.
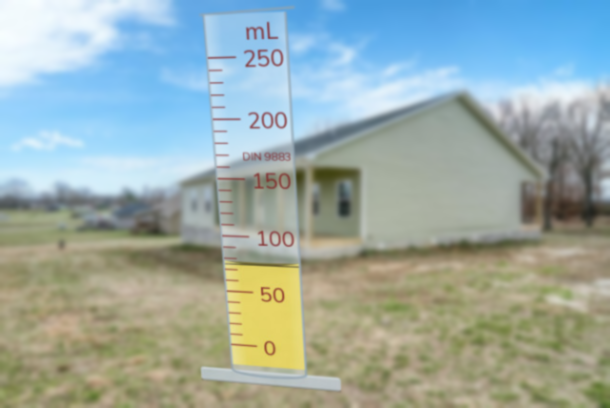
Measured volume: **75** mL
